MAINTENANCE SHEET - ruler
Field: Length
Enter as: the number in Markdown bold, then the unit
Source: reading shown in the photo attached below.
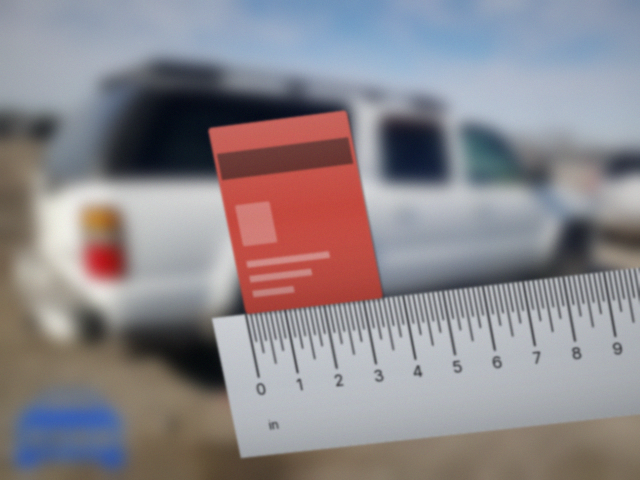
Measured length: **3.5** in
